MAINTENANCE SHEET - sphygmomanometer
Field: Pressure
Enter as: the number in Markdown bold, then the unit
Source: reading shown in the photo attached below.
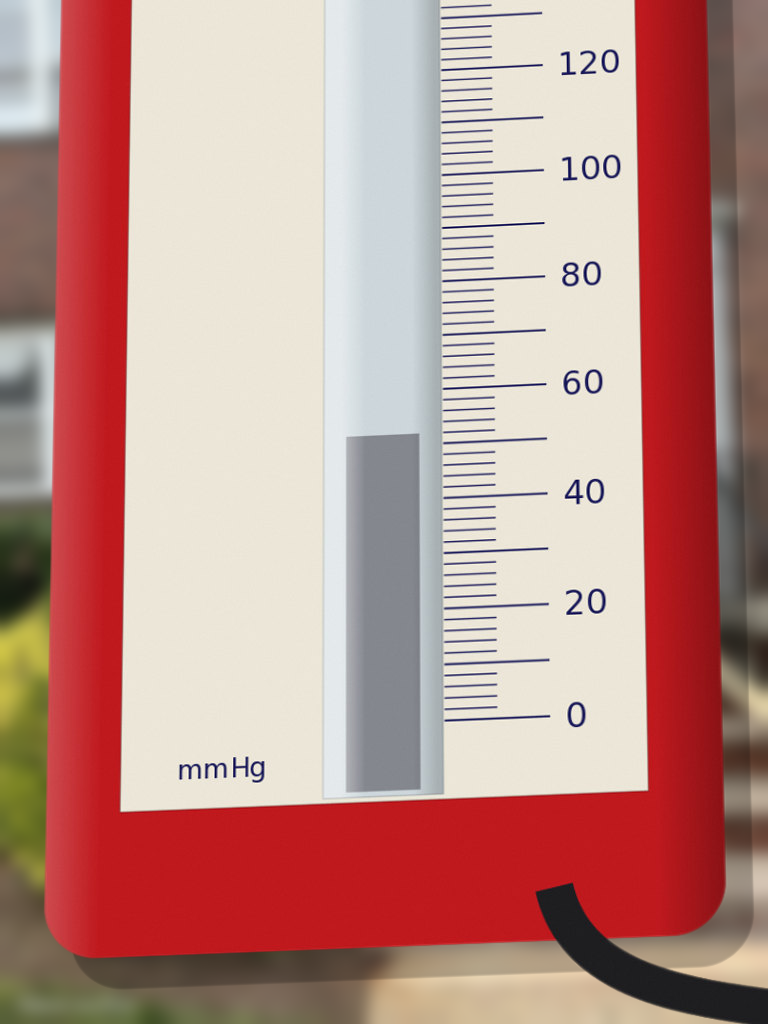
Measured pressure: **52** mmHg
